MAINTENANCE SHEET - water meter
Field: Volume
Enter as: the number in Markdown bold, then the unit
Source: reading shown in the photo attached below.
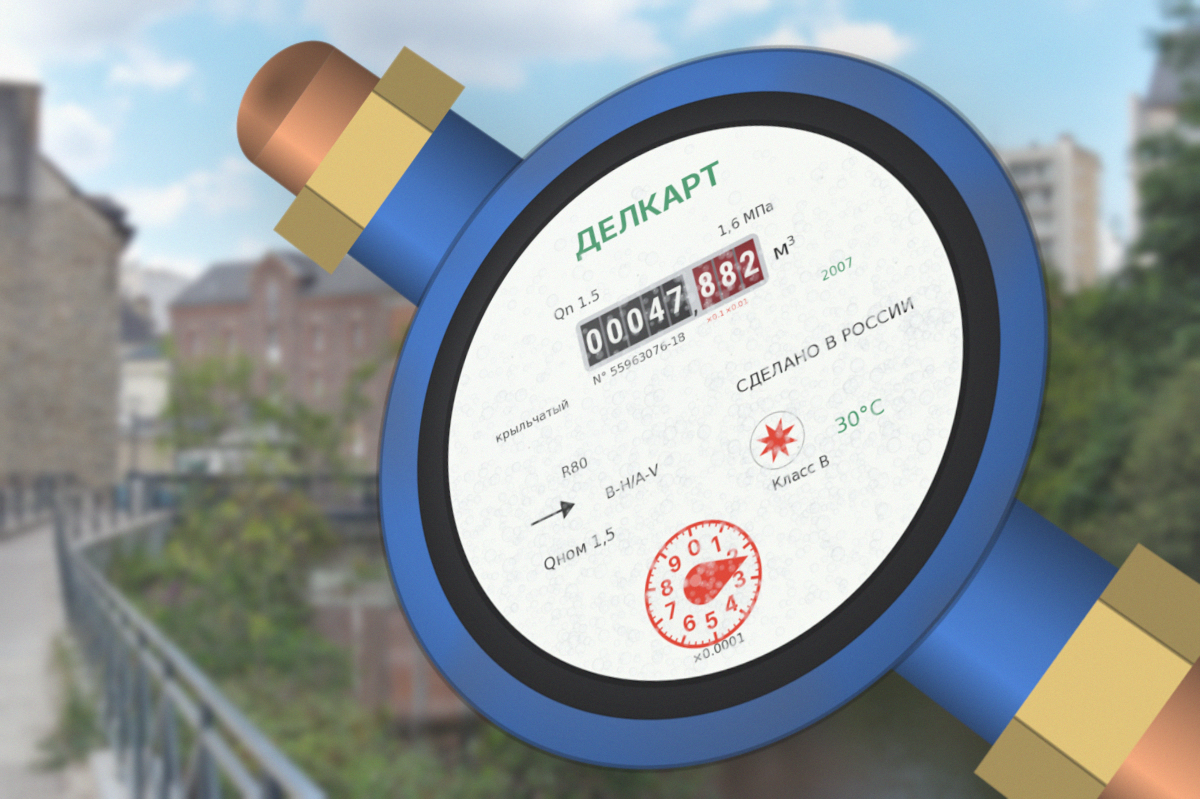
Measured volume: **47.8822** m³
